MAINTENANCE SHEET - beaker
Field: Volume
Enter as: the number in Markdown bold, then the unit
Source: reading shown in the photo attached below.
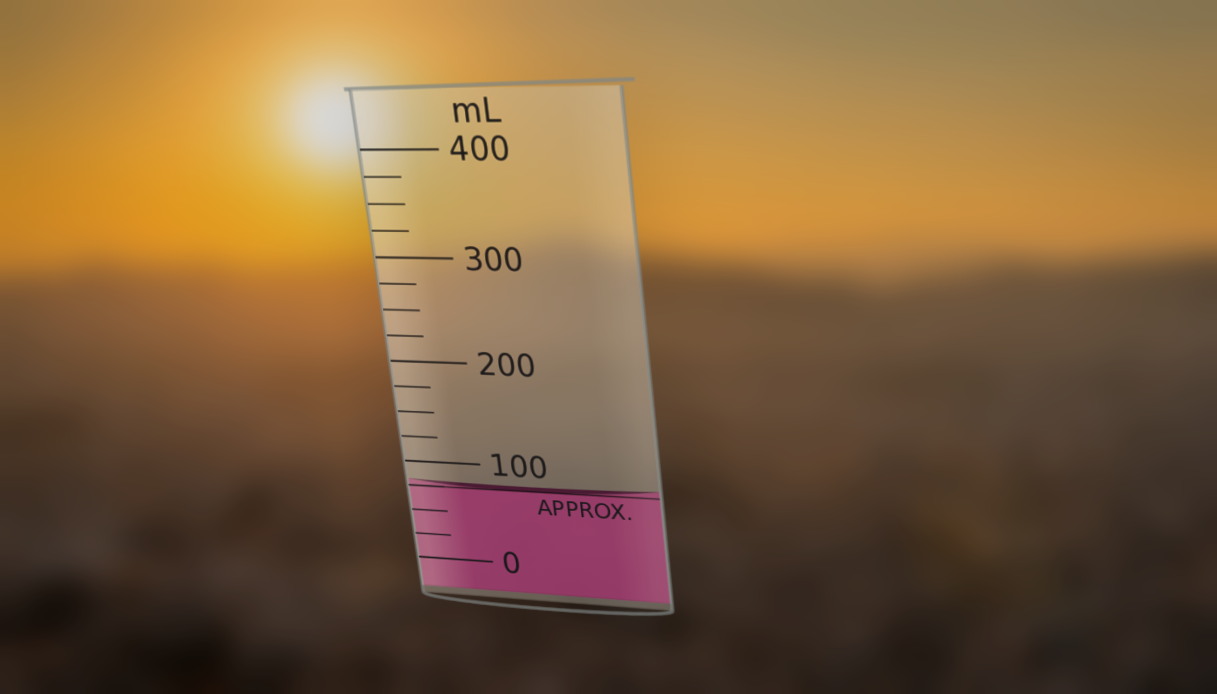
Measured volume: **75** mL
